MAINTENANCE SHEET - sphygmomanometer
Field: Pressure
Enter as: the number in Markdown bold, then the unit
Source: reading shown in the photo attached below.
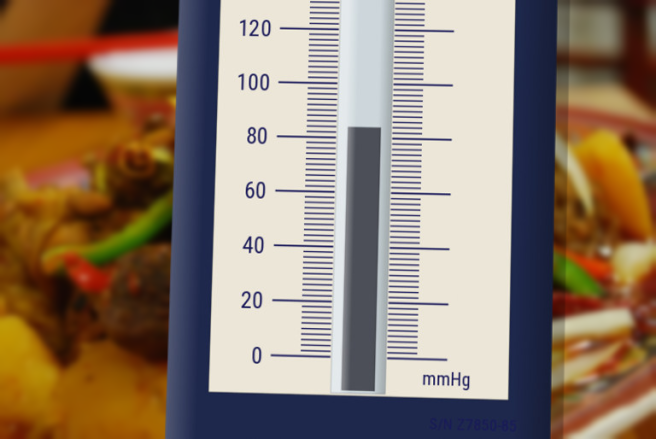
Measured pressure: **84** mmHg
